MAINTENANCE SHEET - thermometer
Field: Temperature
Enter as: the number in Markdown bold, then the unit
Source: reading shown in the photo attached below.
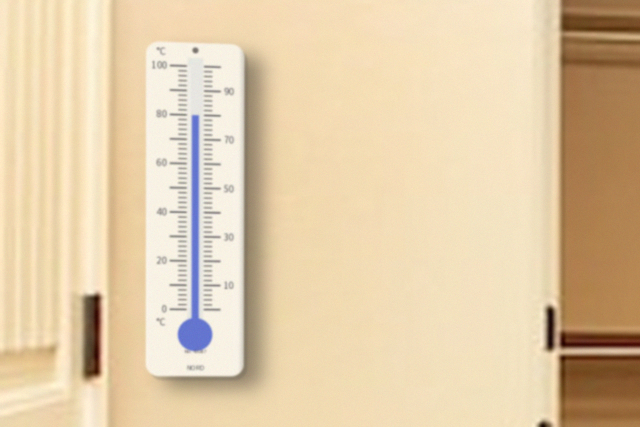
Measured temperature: **80** °C
